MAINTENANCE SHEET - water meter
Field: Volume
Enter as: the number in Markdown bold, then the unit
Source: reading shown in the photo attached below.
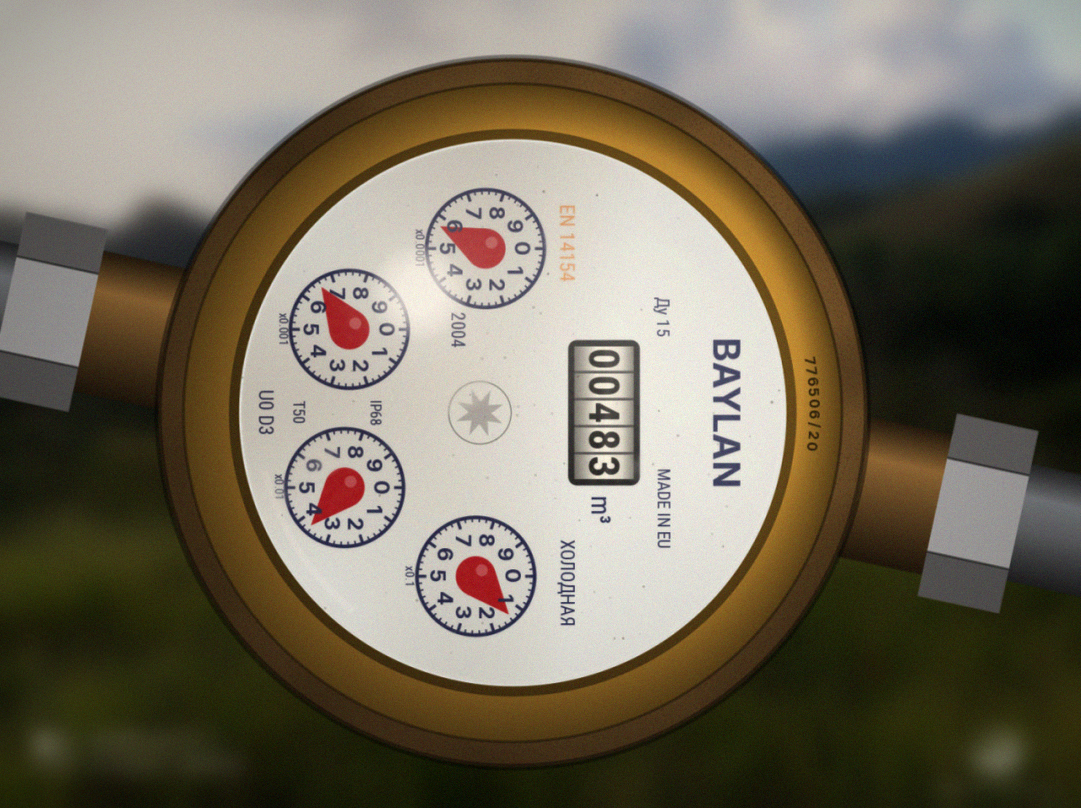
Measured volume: **483.1365** m³
